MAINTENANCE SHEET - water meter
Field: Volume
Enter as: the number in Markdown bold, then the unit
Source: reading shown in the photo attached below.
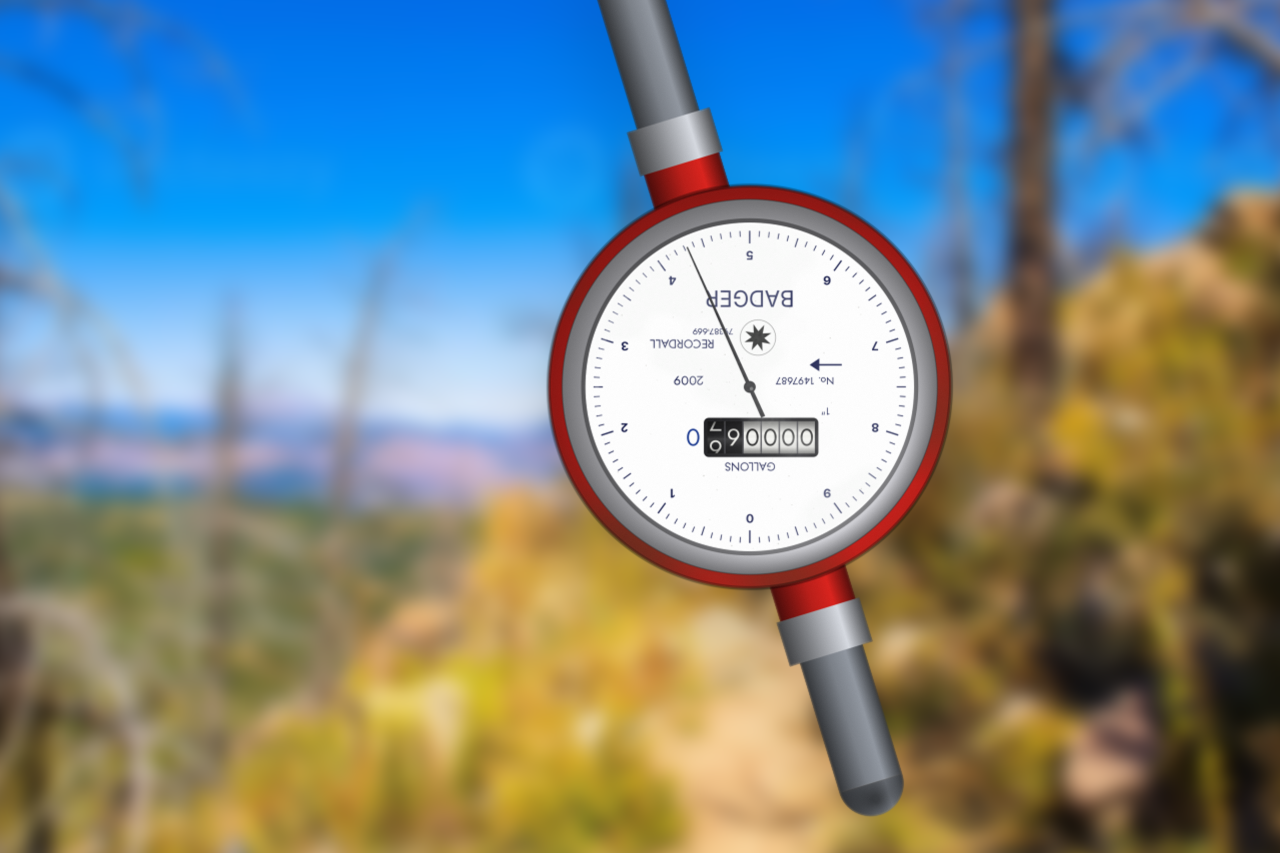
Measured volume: **664.3** gal
